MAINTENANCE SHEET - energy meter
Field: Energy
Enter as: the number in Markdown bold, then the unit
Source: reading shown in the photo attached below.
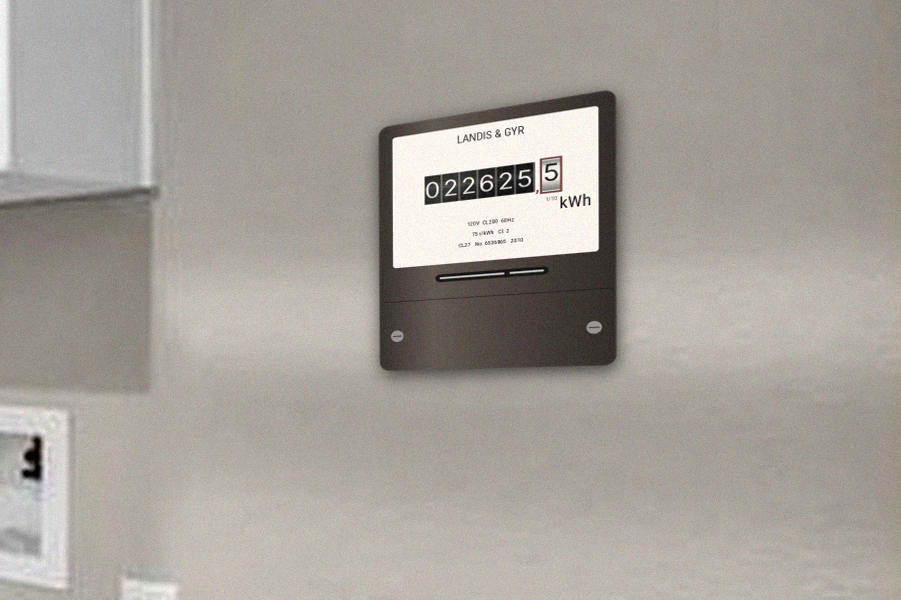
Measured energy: **22625.5** kWh
